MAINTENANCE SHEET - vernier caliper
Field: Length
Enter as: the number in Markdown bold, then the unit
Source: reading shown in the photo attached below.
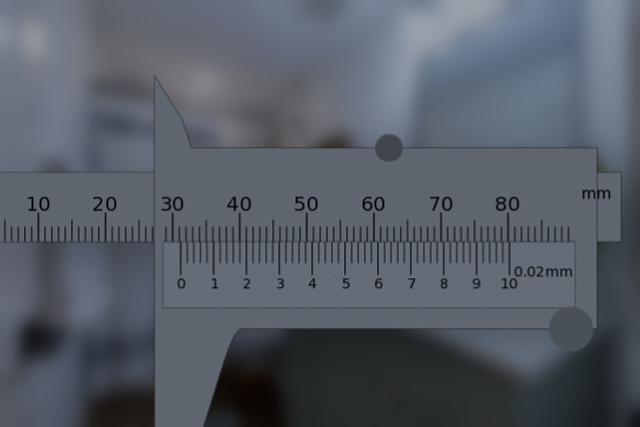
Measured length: **31.2** mm
